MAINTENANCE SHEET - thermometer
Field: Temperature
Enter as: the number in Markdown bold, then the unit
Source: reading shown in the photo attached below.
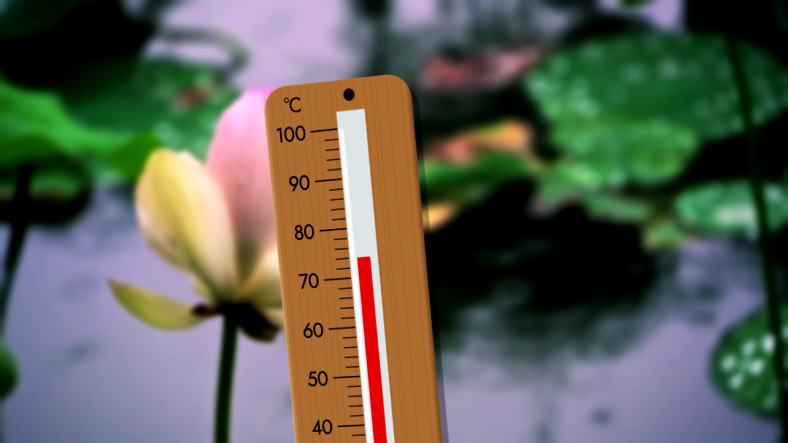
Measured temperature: **74** °C
